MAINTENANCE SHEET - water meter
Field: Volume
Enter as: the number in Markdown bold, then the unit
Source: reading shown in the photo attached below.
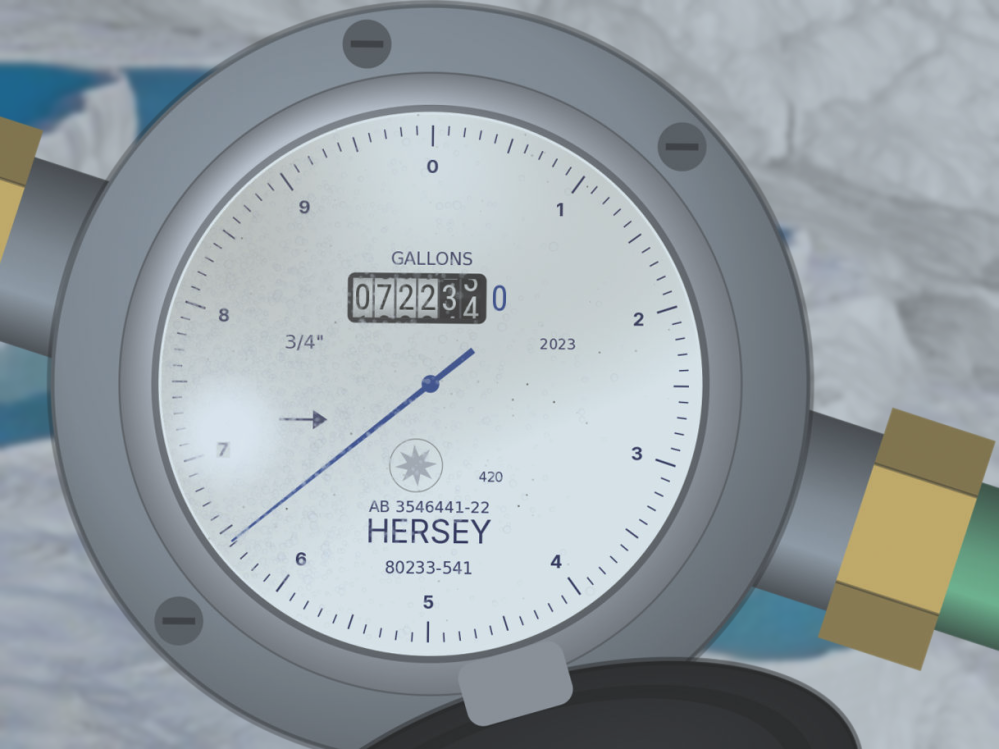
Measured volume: **722336.4** gal
